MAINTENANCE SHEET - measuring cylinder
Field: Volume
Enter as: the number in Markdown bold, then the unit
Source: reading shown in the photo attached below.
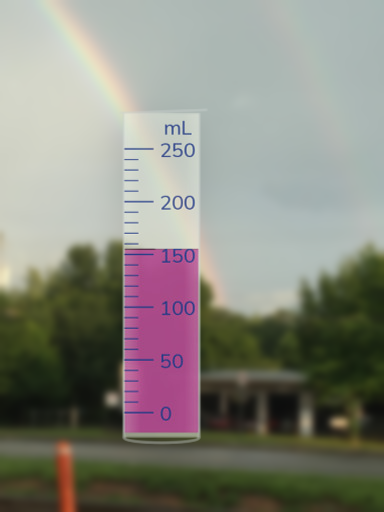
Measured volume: **155** mL
